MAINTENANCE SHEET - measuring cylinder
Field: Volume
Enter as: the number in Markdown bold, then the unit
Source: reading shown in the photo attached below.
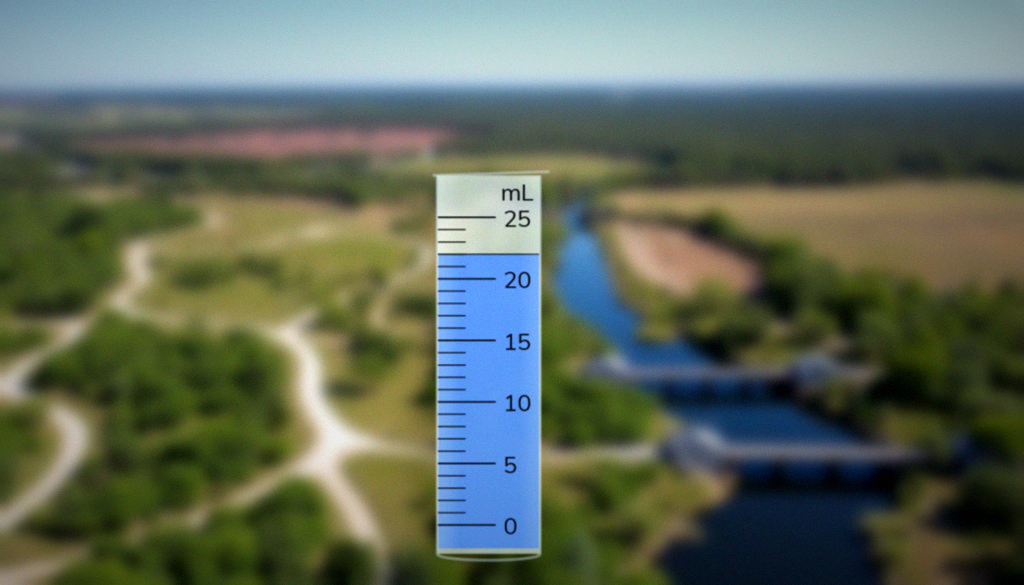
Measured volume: **22** mL
